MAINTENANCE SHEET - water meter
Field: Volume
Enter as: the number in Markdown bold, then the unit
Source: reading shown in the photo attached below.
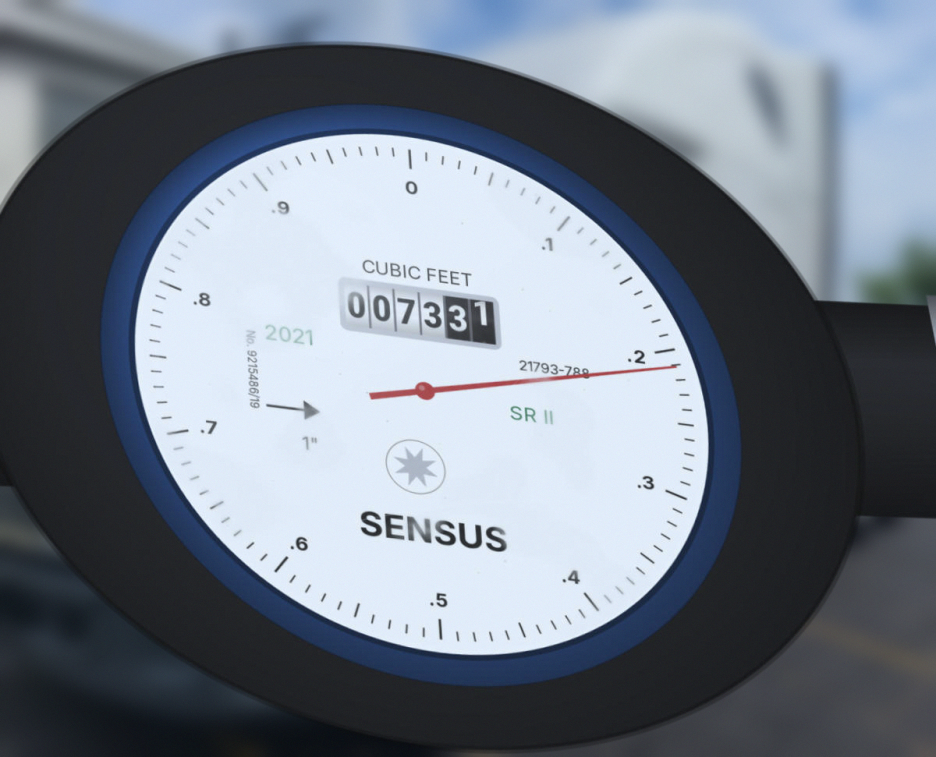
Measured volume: **7331.21** ft³
